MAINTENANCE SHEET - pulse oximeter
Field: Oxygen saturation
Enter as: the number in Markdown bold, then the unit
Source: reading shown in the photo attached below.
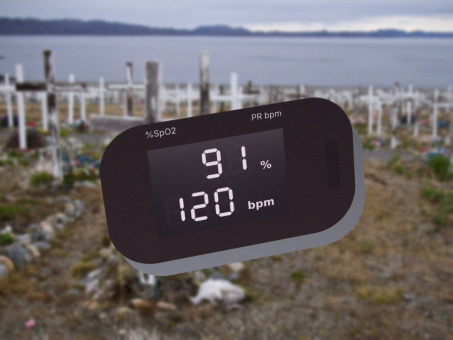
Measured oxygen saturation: **91** %
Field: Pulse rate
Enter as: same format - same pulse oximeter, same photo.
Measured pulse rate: **120** bpm
